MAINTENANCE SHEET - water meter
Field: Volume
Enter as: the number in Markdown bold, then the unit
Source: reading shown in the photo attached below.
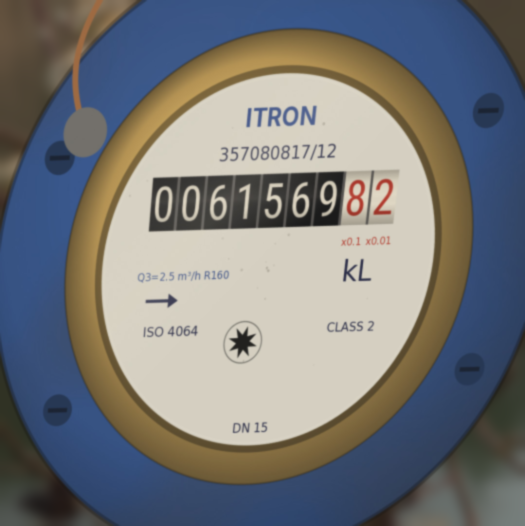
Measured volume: **61569.82** kL
